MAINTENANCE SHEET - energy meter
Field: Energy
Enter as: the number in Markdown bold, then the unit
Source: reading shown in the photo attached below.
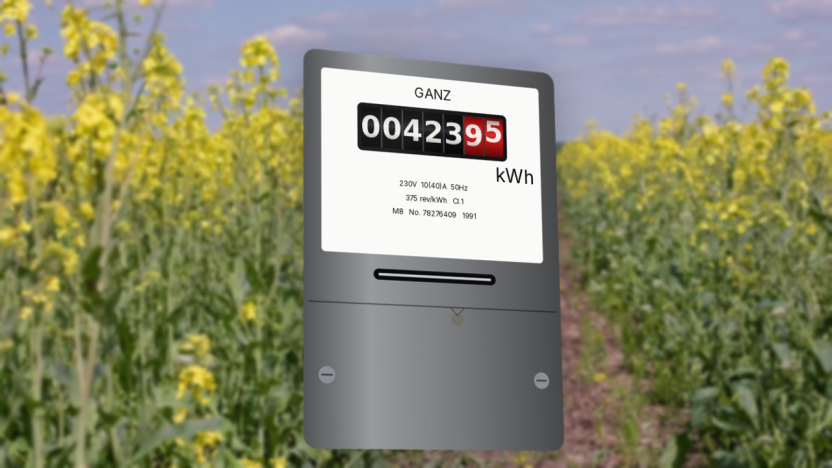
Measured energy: **423.95** kWh
